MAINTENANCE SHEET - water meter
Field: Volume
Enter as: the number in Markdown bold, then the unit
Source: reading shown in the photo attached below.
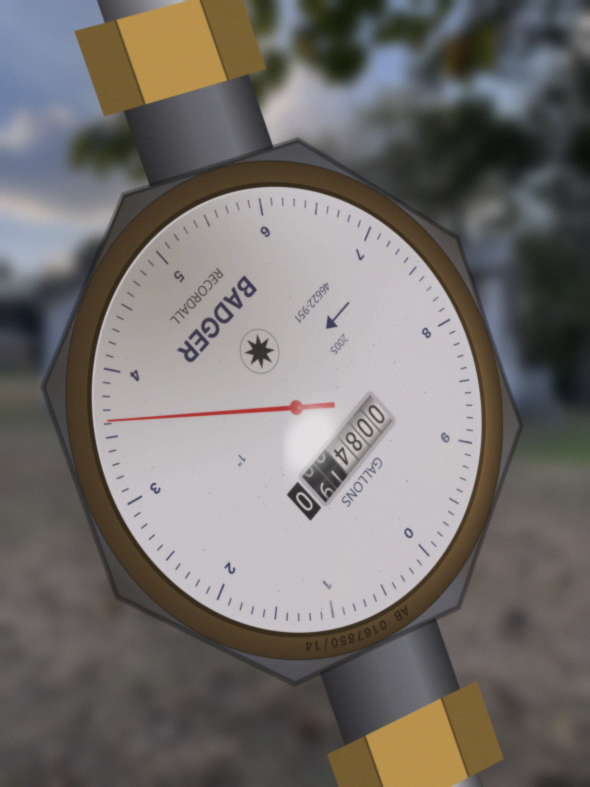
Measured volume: **84193.6** gal
